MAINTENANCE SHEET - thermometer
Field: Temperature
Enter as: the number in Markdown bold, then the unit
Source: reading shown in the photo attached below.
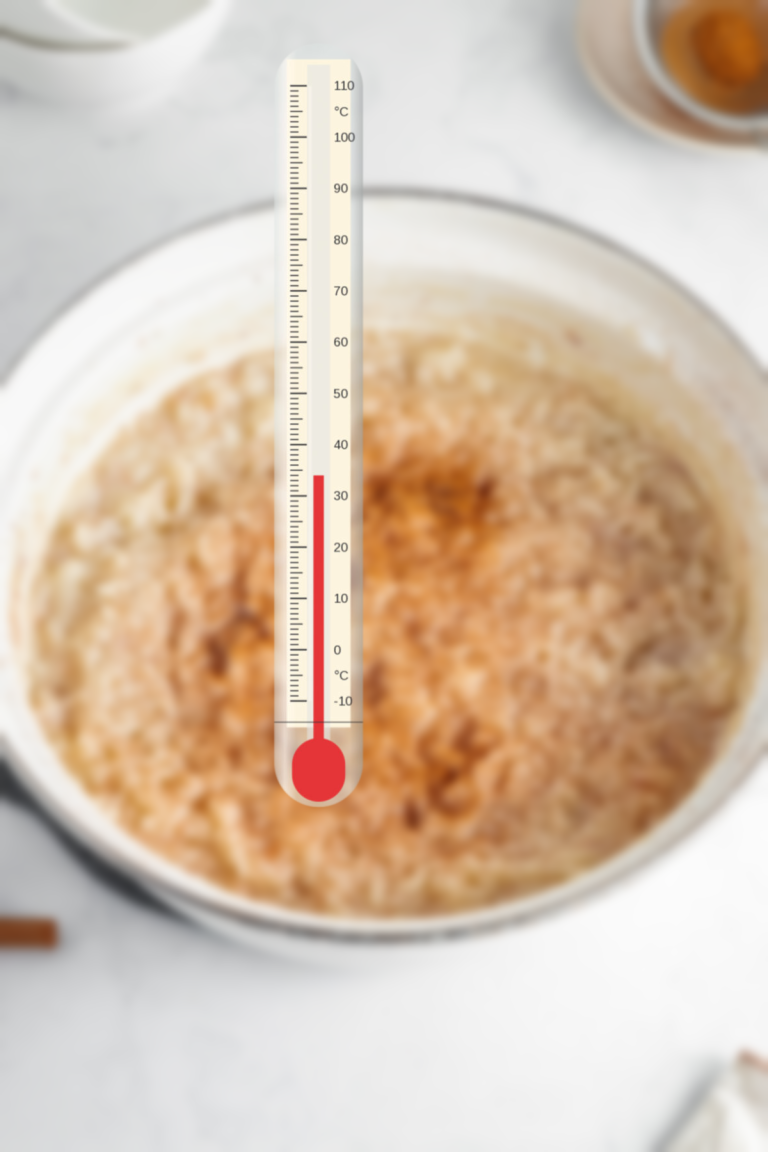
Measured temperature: **34** °C
